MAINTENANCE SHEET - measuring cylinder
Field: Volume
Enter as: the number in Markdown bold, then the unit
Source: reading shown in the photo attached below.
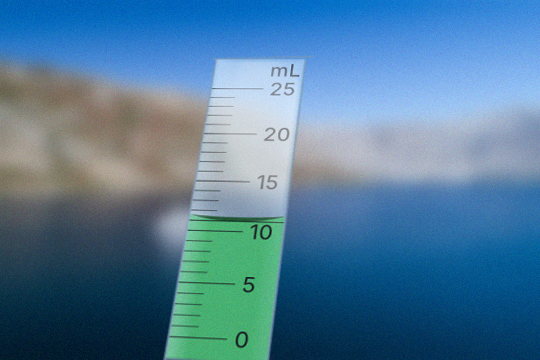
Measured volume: **11** mL
